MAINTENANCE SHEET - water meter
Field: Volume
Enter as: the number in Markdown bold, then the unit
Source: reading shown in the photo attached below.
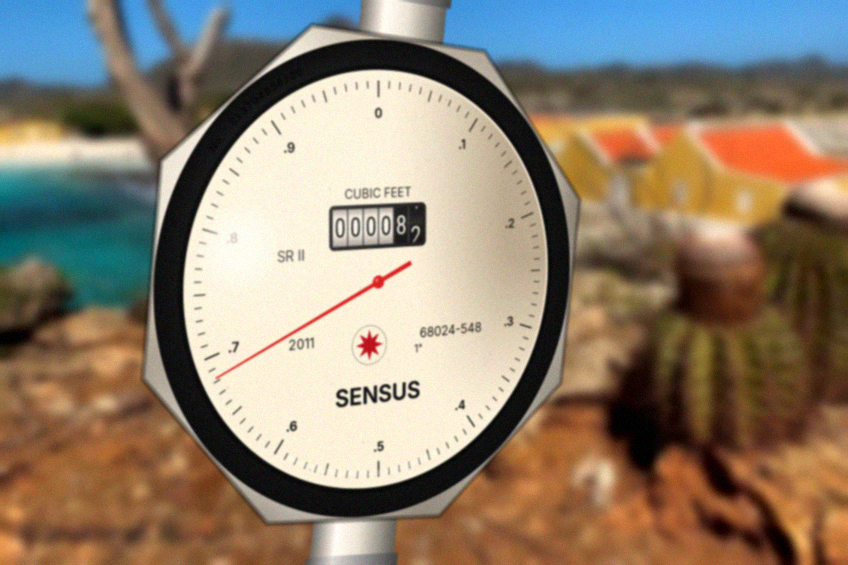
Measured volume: **81.68** ft³
